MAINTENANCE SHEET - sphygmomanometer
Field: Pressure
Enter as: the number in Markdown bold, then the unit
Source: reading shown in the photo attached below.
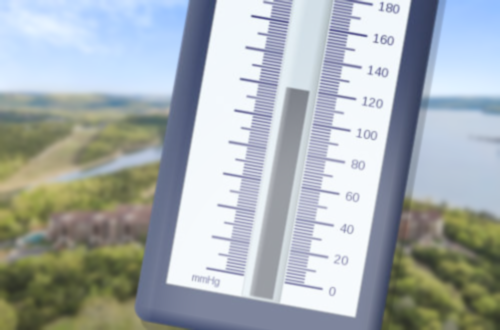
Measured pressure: **120** mmHg
